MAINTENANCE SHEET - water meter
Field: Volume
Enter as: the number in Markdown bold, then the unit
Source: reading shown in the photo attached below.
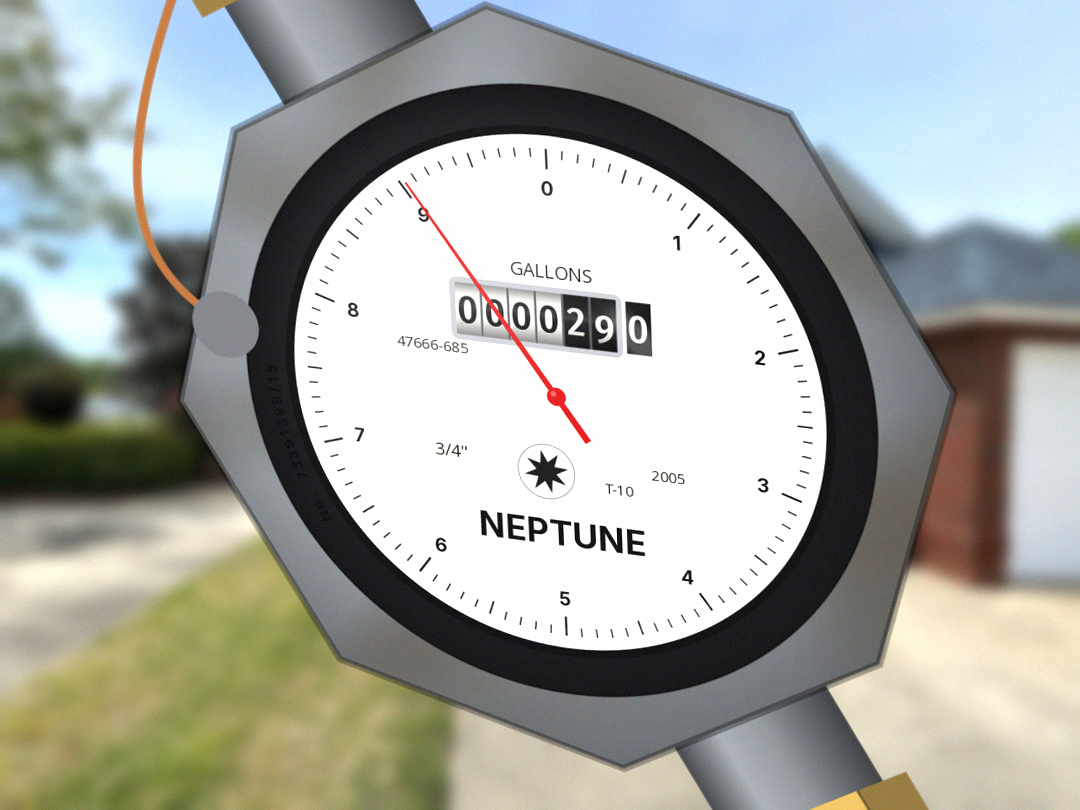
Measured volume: **289.0** gal
